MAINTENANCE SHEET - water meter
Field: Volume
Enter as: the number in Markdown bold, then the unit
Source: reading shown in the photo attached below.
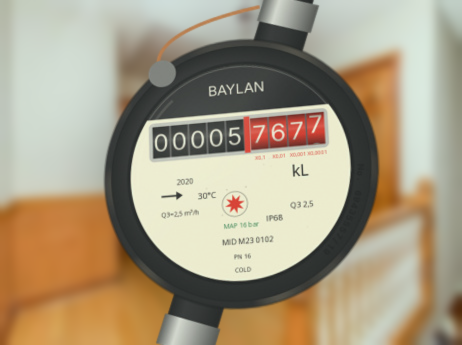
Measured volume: **5.7677** kL
